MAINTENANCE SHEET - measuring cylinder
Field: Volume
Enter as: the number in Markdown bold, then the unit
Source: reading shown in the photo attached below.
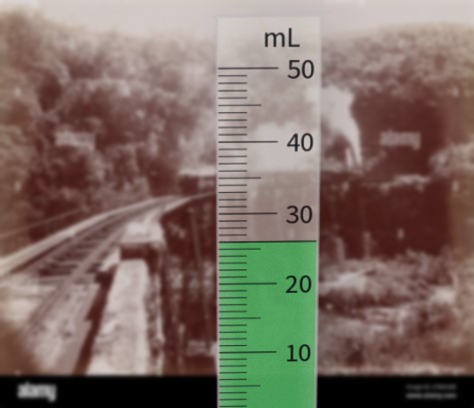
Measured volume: **26** mL
